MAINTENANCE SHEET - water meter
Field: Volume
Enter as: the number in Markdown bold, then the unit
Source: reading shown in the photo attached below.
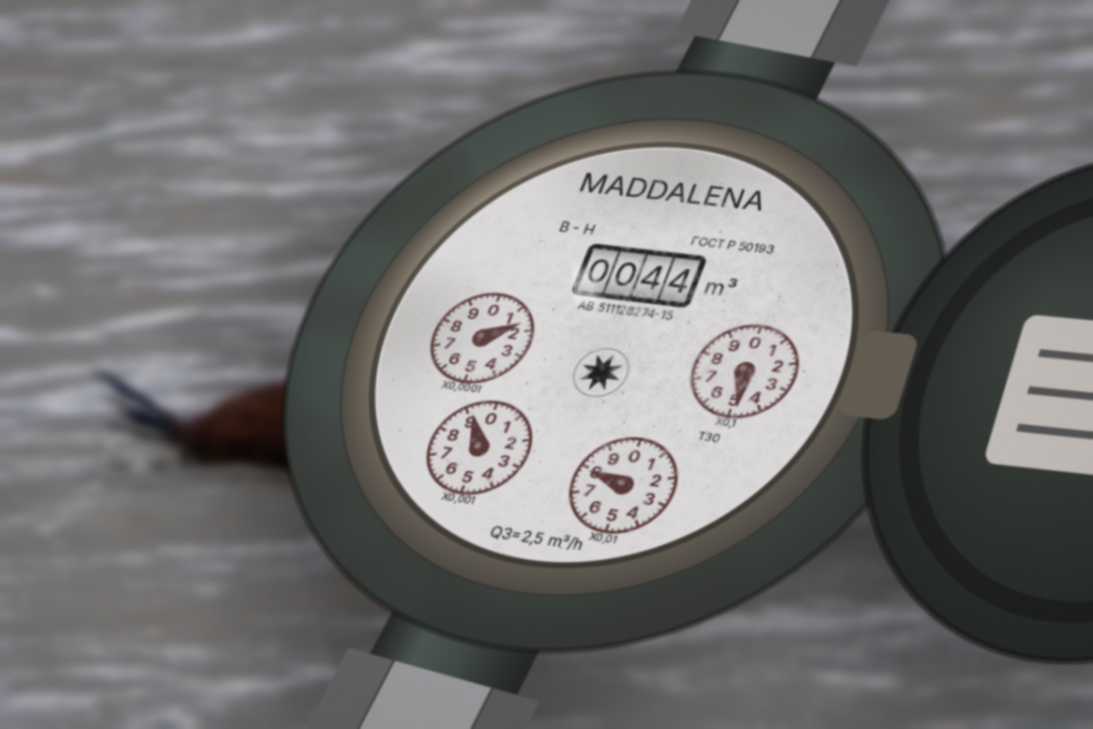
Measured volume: **44.4791** m³
